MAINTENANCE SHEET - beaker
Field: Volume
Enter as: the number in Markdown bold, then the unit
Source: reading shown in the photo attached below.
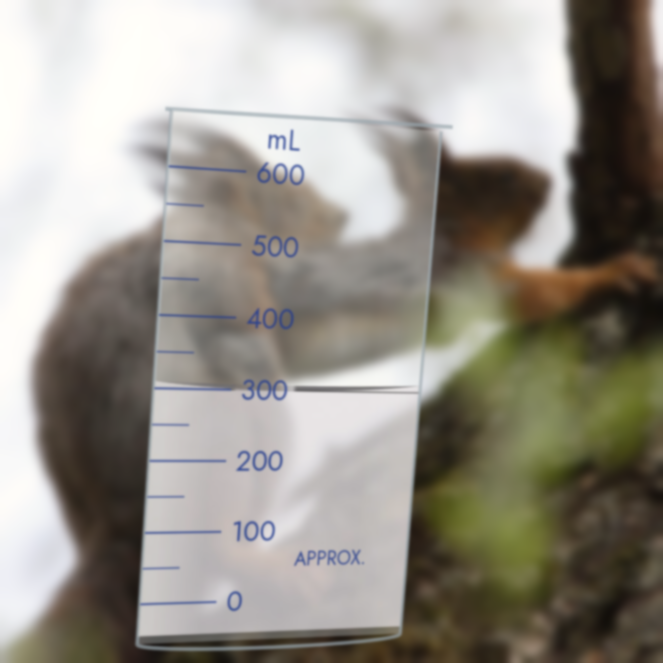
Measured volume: **300** mL
